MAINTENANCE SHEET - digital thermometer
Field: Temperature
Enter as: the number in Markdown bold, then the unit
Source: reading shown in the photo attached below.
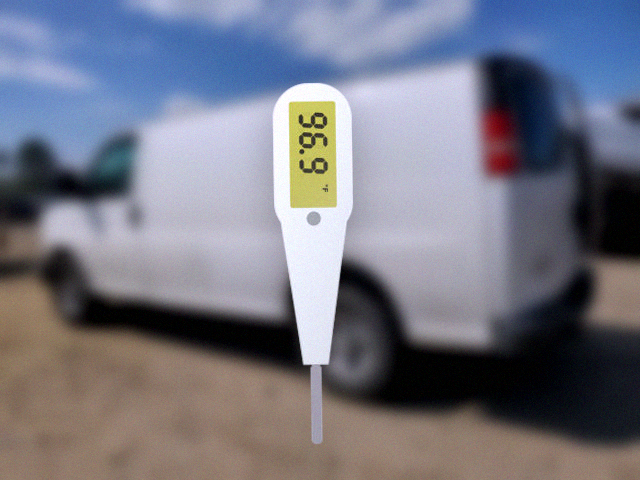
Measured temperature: **96.9** °F
